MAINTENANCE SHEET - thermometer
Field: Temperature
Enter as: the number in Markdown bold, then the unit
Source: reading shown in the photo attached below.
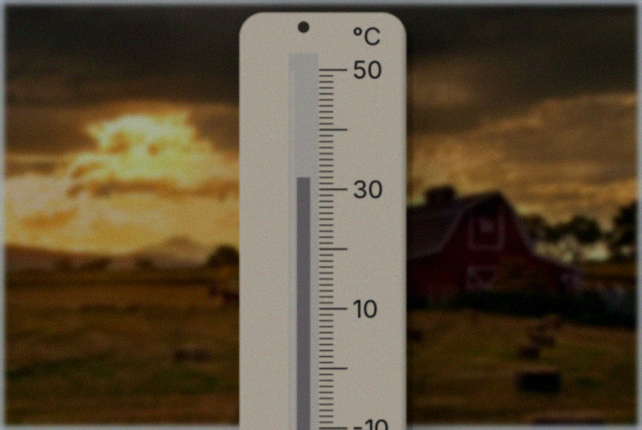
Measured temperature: **32** °C
